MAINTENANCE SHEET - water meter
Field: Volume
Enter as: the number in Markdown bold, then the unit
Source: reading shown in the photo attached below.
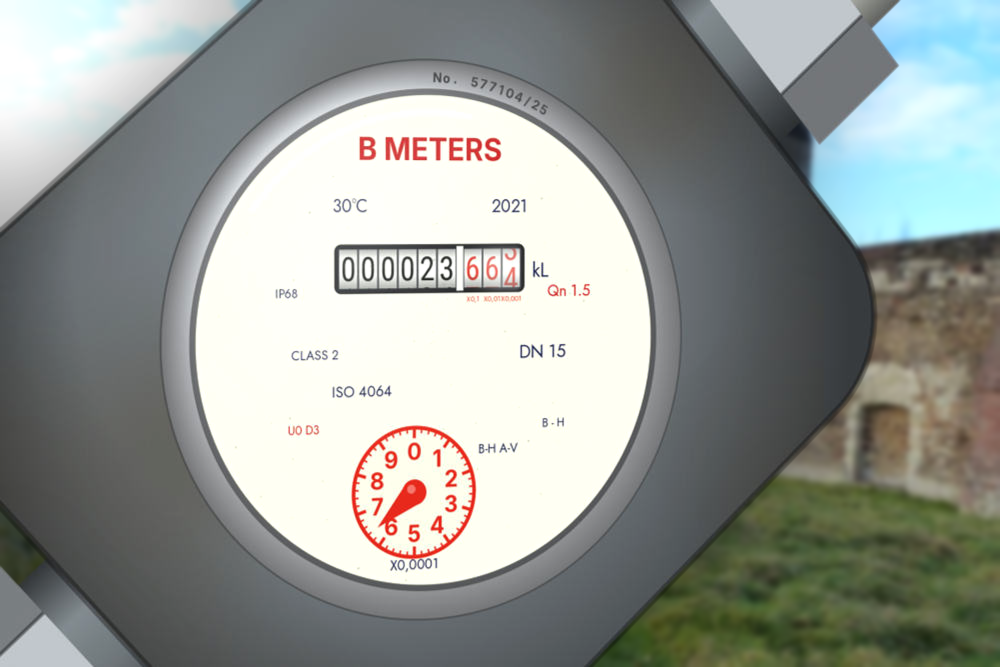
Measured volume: **23.6636** kL
